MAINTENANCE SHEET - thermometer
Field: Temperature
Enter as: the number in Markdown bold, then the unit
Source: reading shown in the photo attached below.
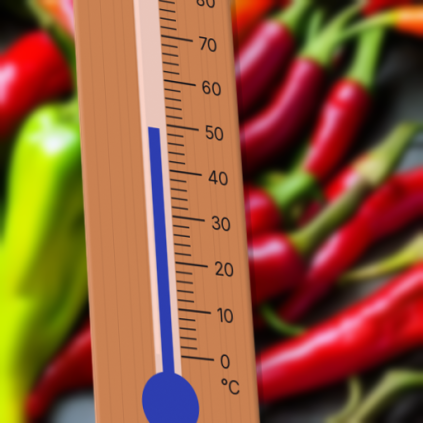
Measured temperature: **49** °C
